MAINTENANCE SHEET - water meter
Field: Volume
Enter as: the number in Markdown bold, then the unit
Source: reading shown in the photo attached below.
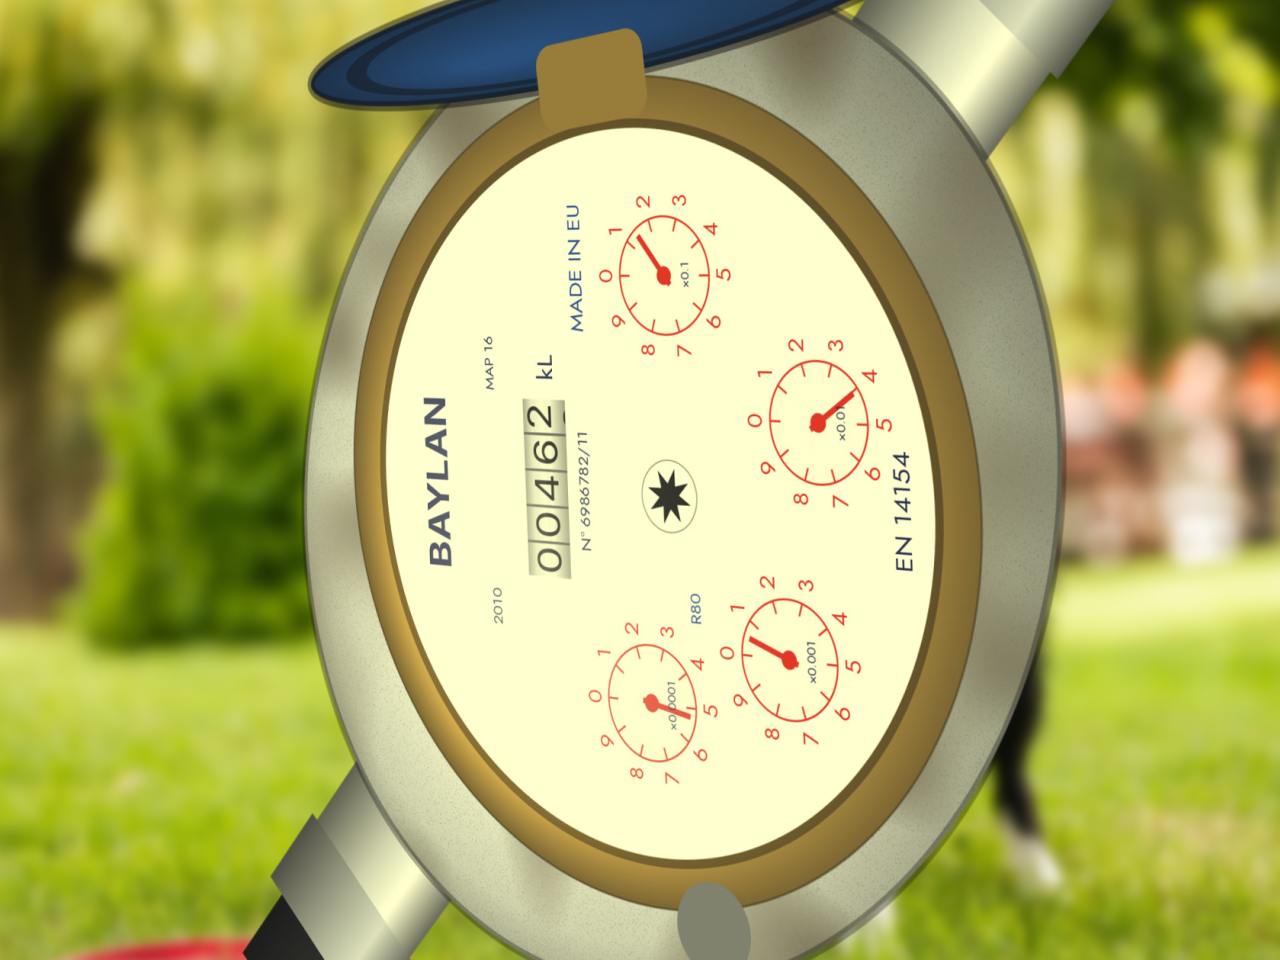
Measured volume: **462.1405** kL
